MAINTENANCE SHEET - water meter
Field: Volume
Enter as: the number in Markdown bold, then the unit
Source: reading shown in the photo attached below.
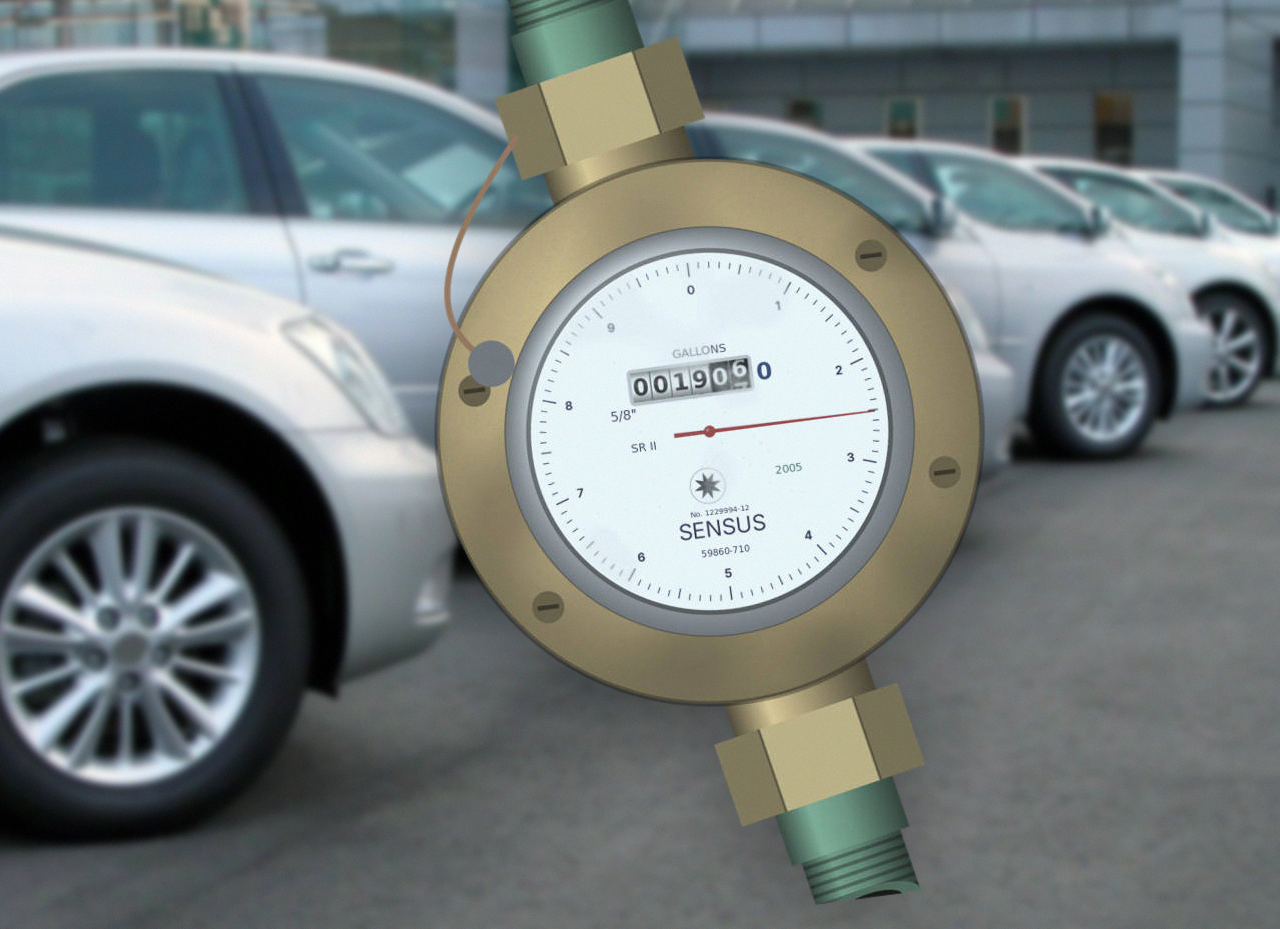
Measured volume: **19062.5** gal
